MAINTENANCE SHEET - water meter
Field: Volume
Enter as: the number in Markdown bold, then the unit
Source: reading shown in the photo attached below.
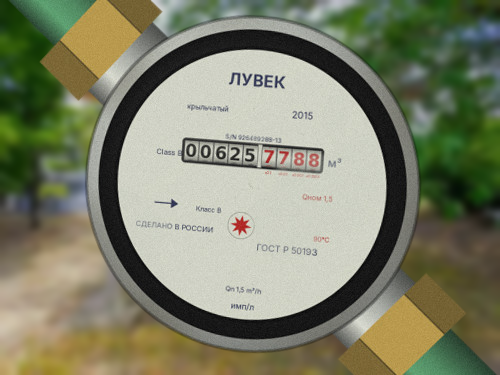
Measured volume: **625.7788** m³
